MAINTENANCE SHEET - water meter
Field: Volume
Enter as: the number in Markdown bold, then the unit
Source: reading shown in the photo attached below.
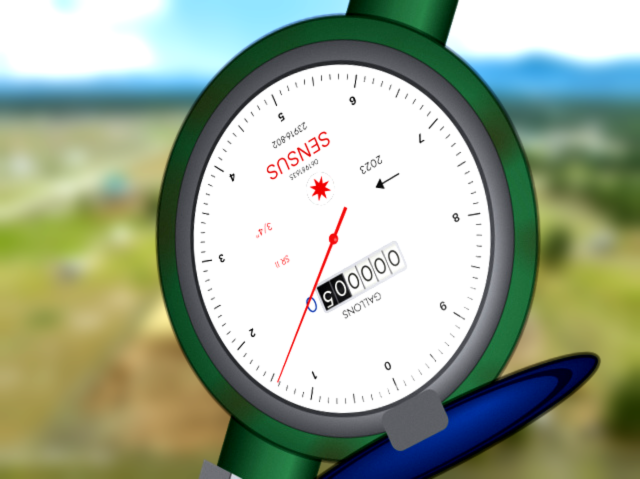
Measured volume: **51.4** gal
